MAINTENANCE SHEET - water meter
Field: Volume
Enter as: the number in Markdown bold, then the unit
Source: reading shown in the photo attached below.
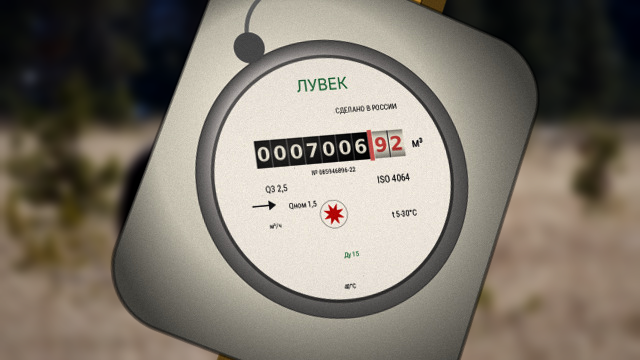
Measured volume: **7006.92** m³
